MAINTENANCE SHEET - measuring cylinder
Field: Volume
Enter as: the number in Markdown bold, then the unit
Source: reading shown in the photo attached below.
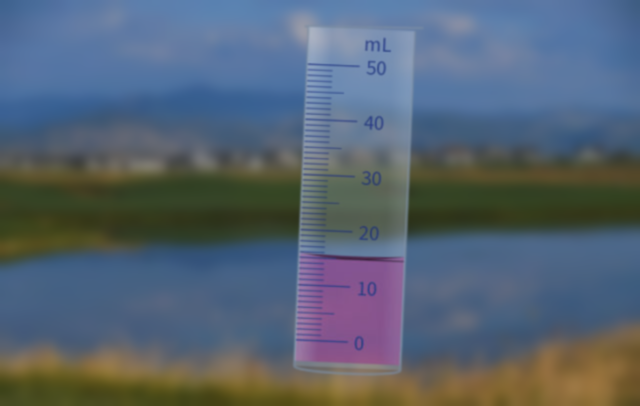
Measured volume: **15** mL
